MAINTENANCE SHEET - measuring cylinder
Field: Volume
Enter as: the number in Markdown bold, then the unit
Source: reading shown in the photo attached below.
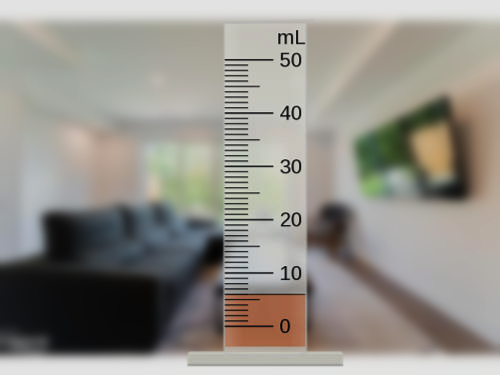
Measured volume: **6** mL
